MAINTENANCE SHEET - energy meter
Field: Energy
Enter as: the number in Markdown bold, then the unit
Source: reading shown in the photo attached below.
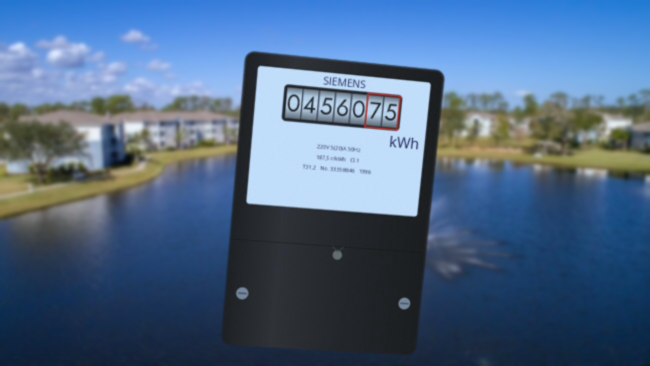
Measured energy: **4560.75** kWh
